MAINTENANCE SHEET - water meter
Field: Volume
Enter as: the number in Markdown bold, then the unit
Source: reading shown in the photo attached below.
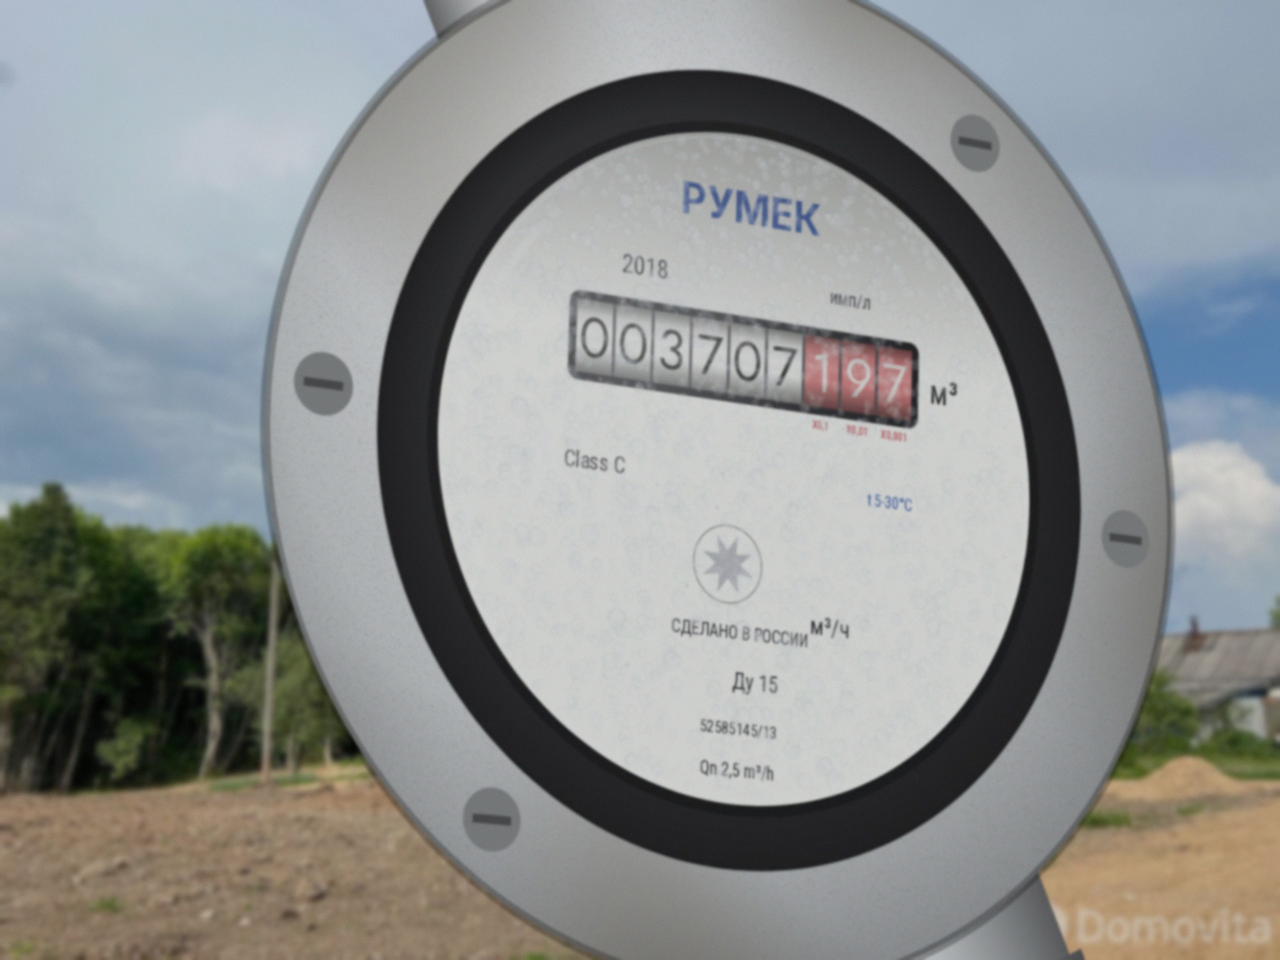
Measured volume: **3707.197** m³
